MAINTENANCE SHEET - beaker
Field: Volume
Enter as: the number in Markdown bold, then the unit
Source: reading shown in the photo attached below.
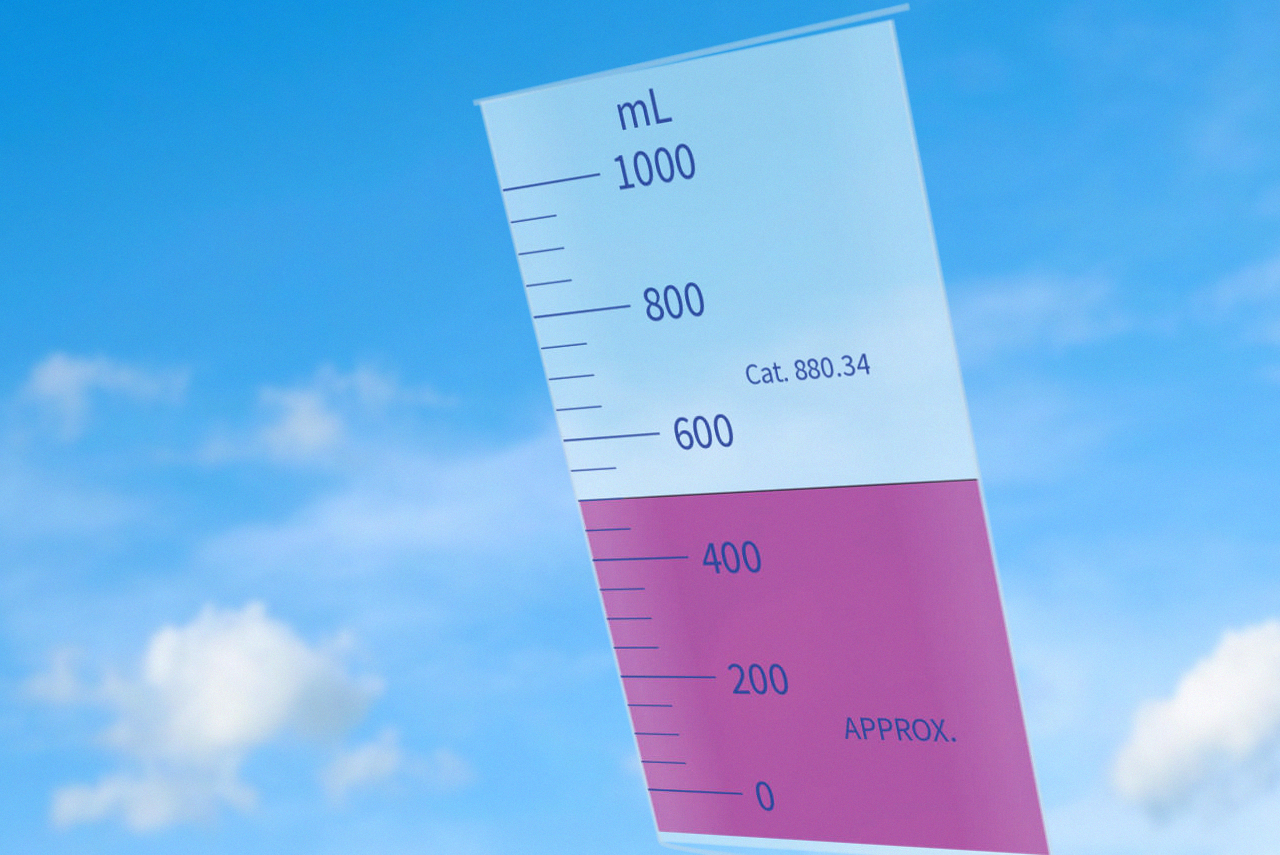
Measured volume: **500** mL
